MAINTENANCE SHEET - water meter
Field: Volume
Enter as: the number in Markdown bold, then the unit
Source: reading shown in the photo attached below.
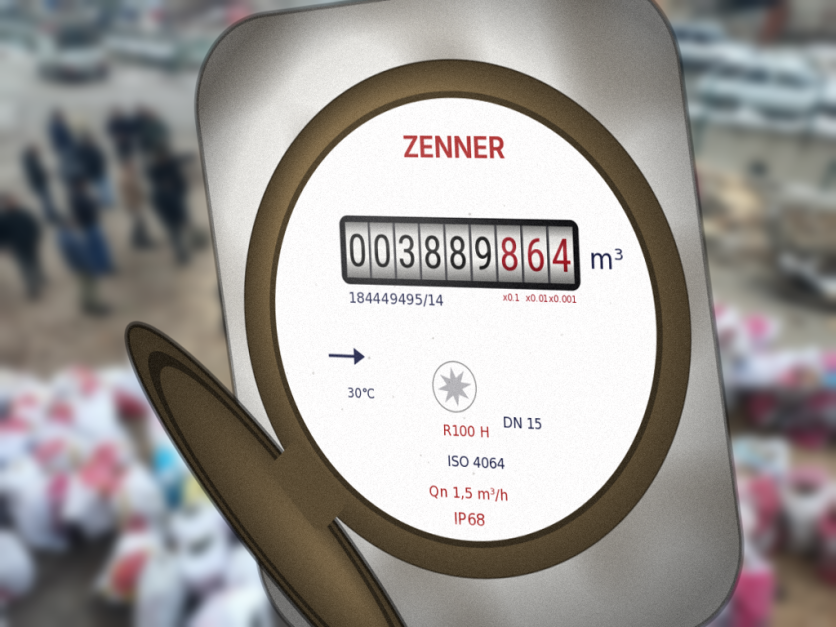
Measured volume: **3889.864** m³
